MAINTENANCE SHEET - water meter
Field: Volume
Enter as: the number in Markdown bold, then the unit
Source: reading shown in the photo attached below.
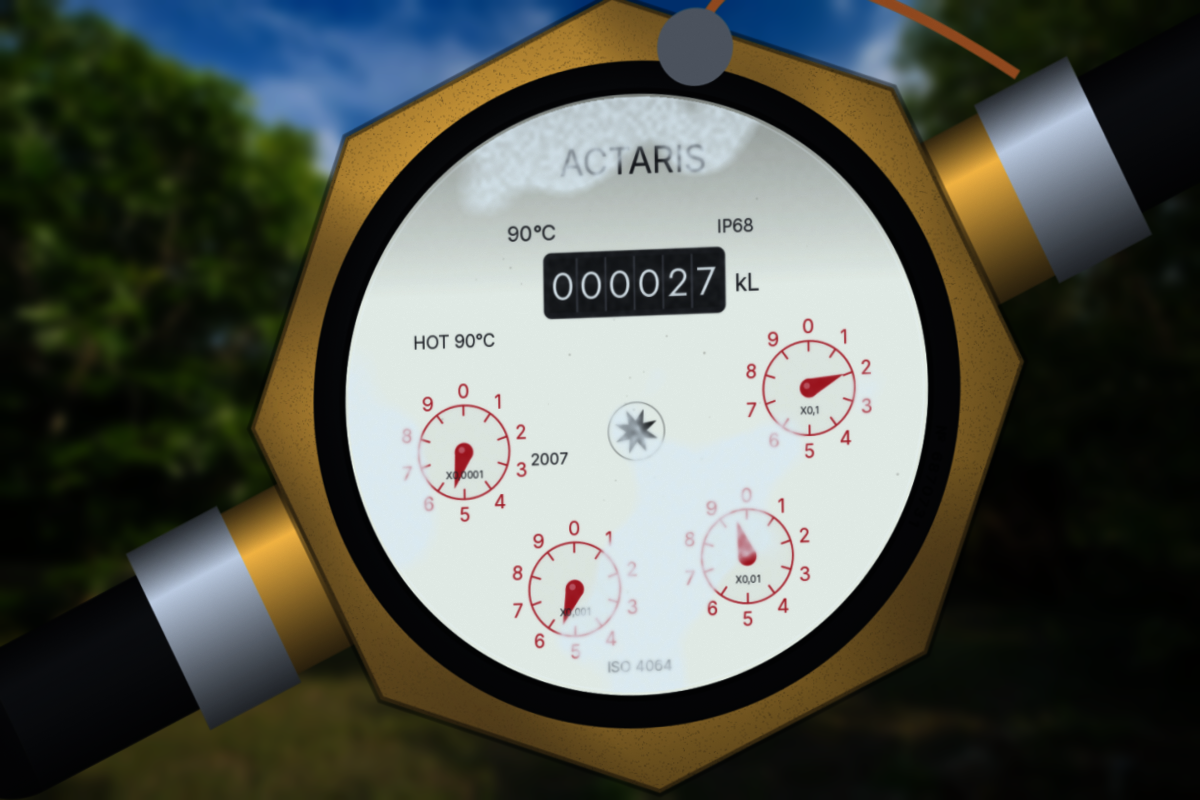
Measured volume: **27.1955** kL
